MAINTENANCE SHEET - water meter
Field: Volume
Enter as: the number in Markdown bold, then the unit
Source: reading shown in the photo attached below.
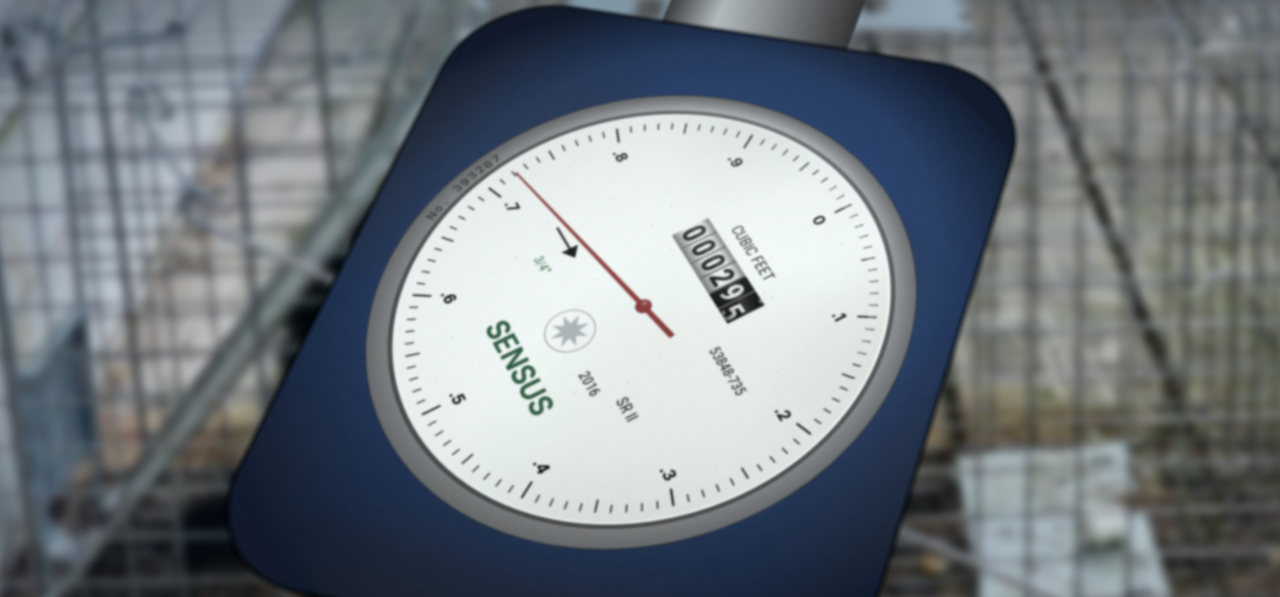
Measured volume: **294.72** ft³
